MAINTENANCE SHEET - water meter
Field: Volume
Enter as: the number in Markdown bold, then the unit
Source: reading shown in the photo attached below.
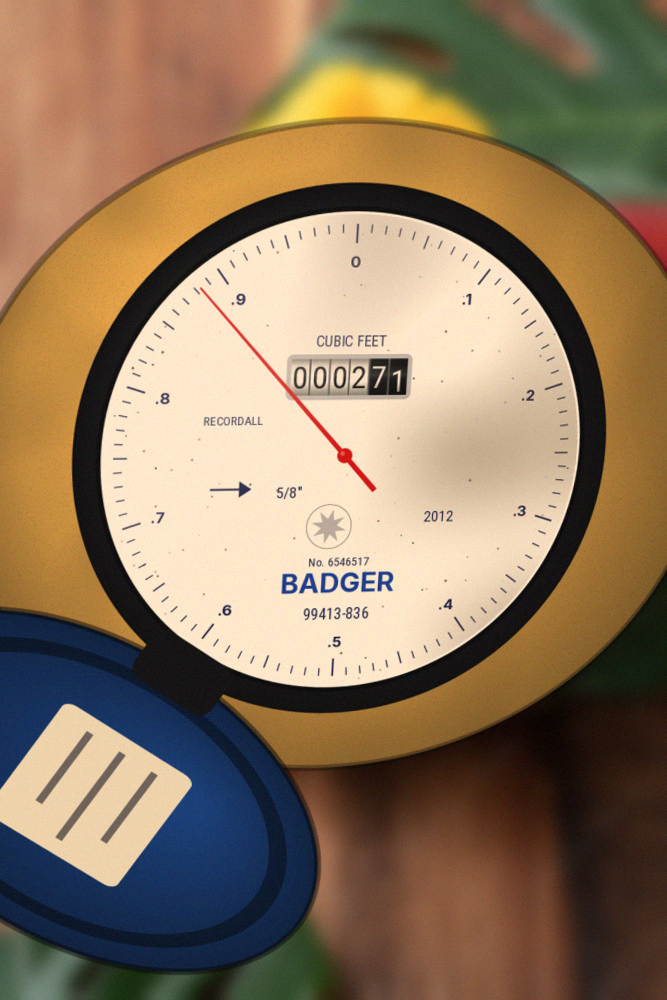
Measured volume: **270.88** ft³
